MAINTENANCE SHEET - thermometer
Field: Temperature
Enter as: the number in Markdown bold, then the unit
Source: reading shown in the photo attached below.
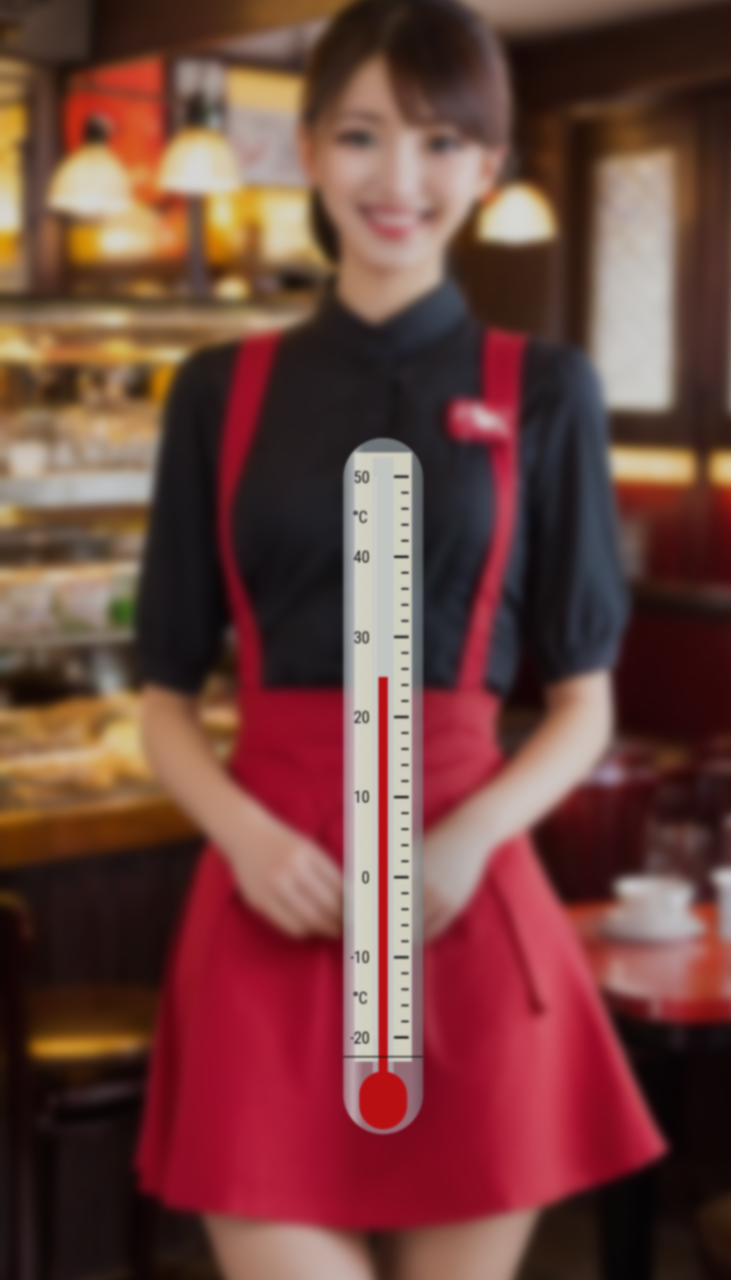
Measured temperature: **25** °C
